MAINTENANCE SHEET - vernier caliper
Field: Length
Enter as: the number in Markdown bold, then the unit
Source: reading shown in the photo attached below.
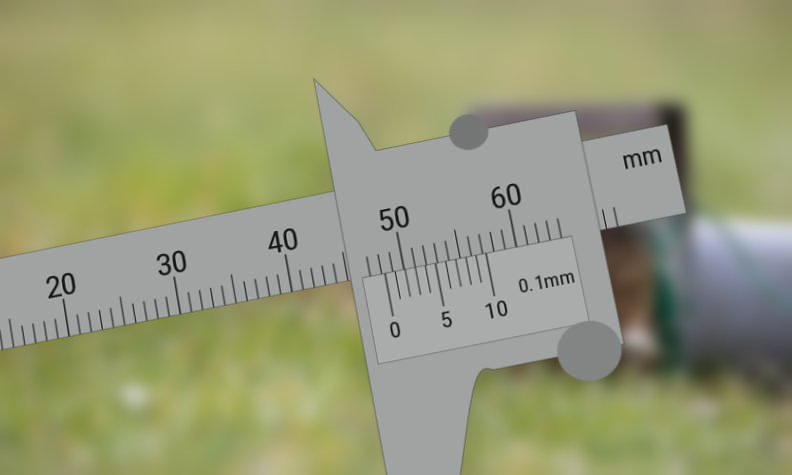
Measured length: **48.3** mm
